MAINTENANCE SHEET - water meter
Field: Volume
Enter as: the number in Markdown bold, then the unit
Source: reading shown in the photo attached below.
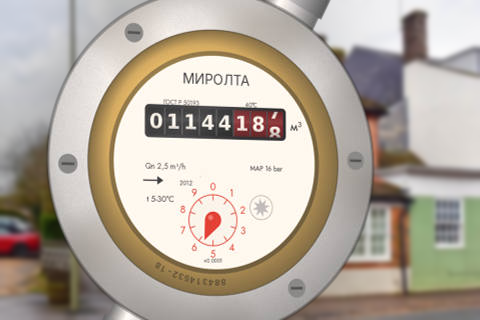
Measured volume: **1144.1875** m³
